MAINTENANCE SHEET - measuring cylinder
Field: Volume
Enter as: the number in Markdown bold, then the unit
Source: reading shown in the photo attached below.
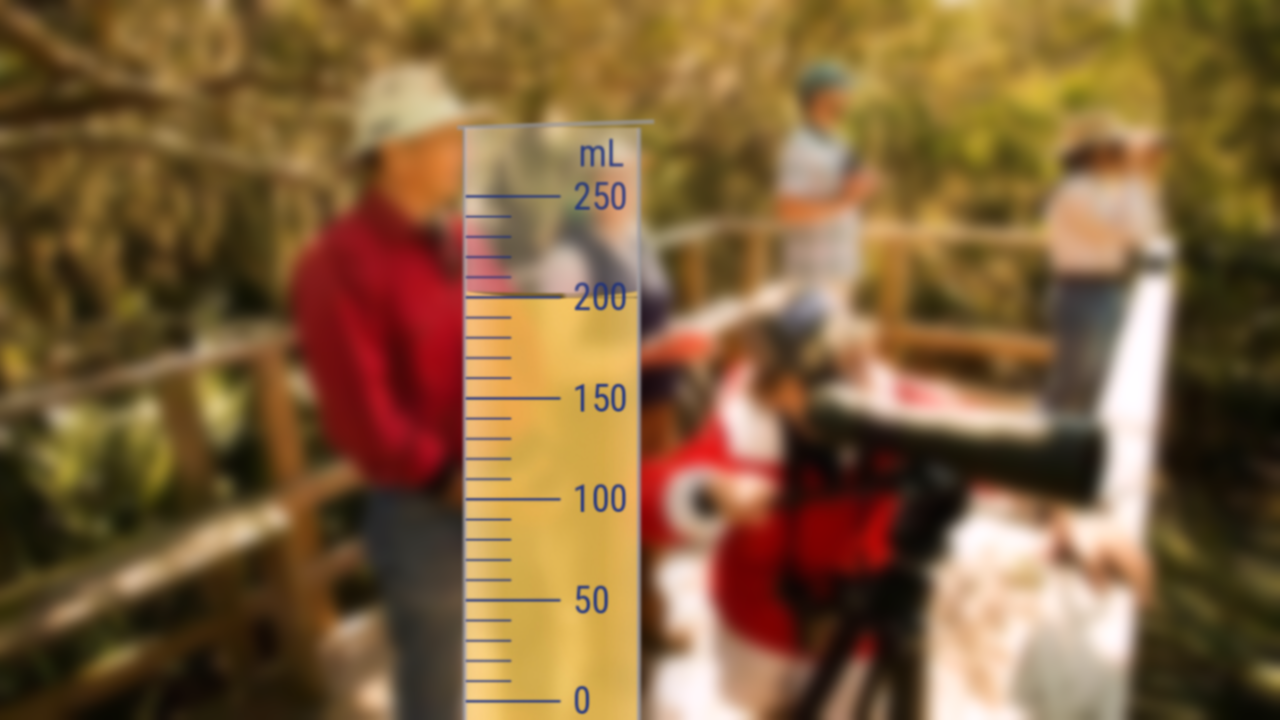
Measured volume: **200** mL
